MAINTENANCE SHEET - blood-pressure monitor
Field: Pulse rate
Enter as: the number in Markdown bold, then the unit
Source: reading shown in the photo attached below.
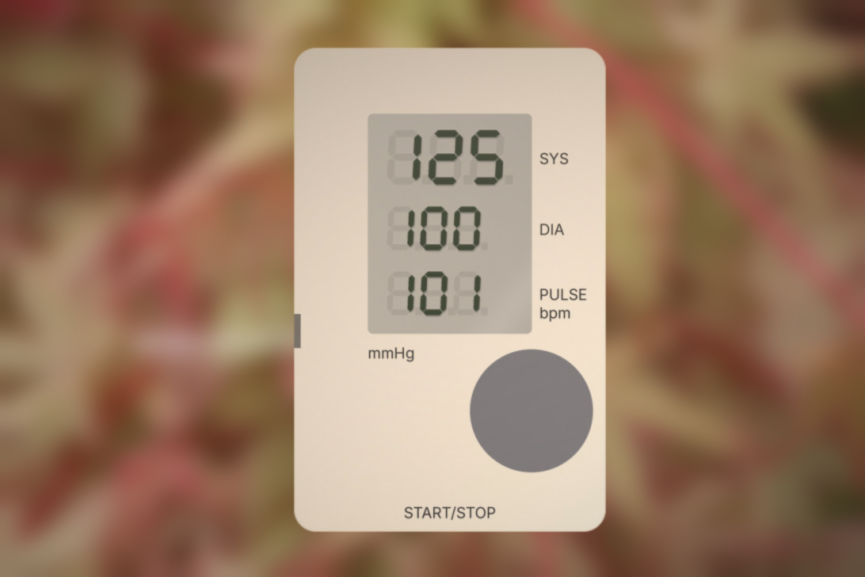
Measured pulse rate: **101** bpm
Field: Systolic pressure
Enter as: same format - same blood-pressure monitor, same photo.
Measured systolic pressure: **125** mmHg
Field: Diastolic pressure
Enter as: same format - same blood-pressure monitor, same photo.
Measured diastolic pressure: **100** mmHg
